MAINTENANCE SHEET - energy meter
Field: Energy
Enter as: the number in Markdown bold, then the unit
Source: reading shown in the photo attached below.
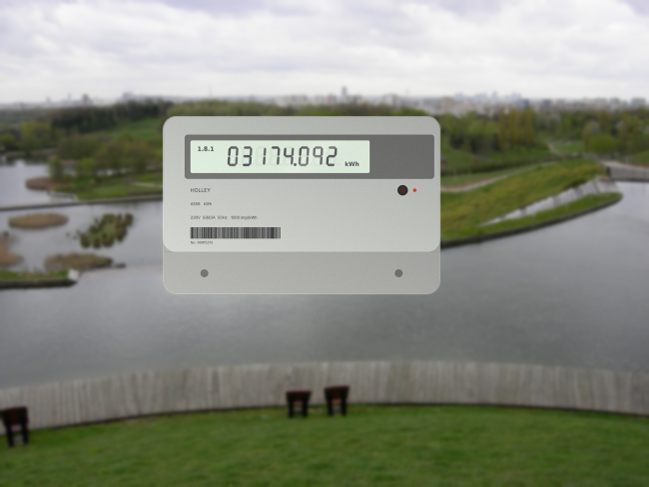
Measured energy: **3174.092** kWh
